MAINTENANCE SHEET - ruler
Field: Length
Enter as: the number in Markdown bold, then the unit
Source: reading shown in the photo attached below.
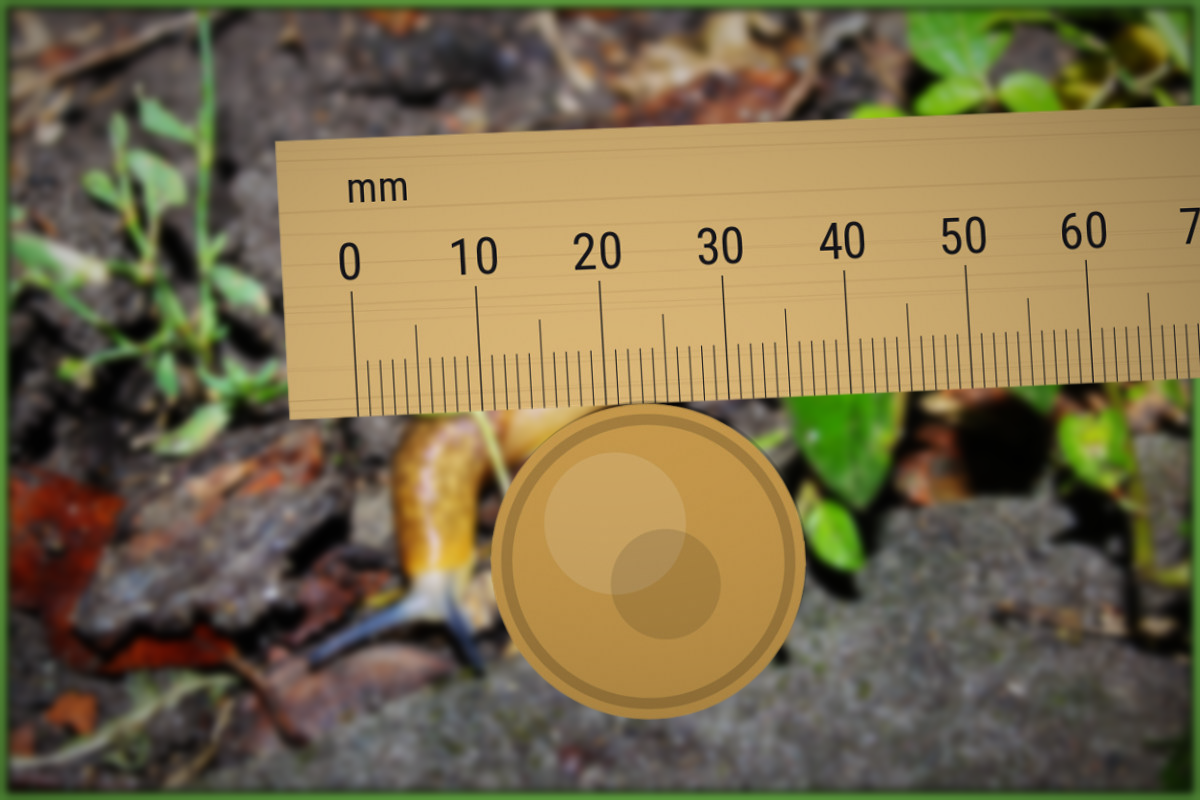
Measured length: **25.5** mm
